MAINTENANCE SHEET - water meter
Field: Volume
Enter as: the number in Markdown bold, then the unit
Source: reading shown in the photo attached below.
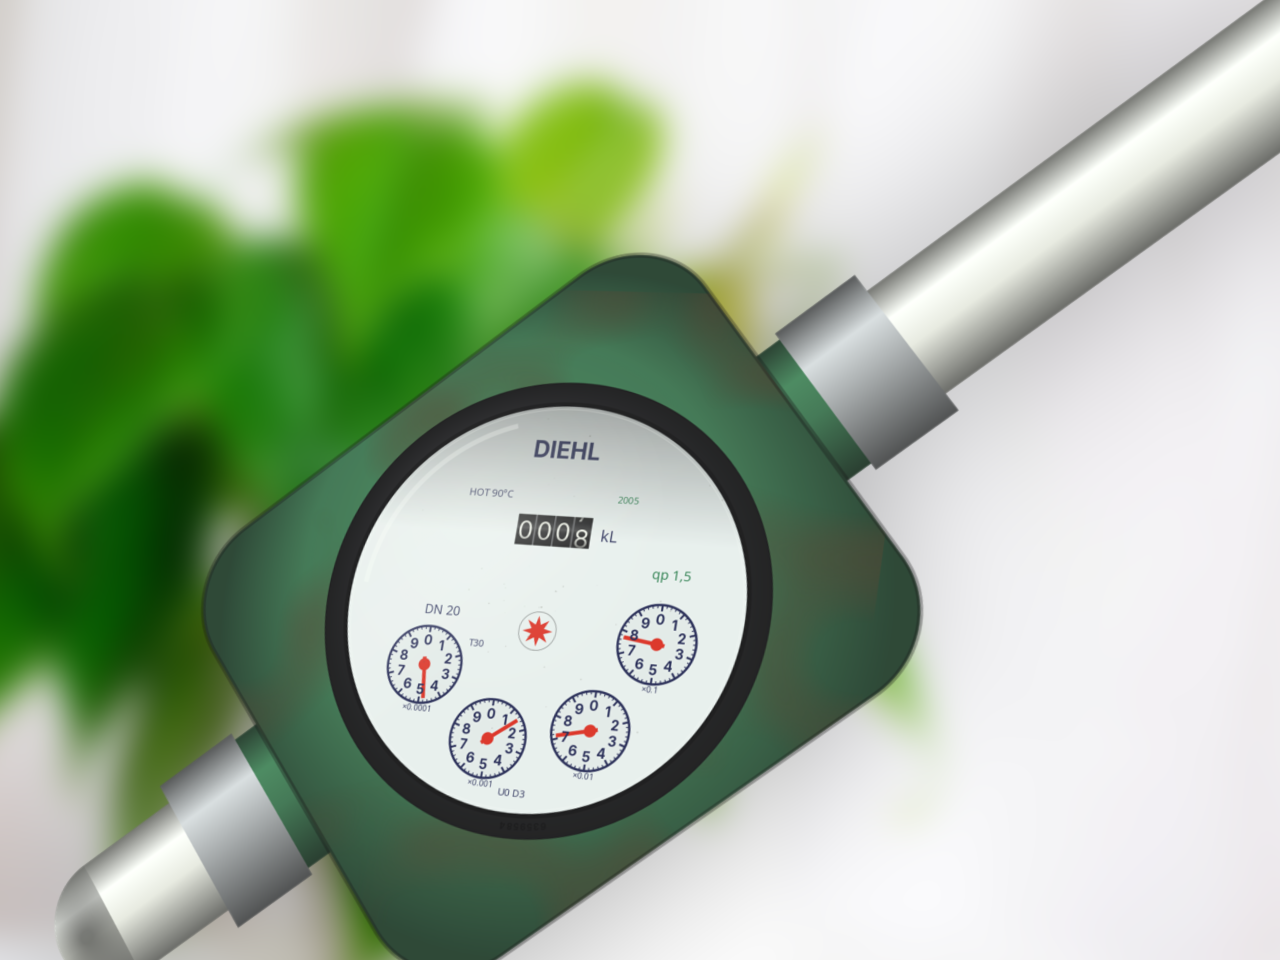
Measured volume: **7.7714** kL
